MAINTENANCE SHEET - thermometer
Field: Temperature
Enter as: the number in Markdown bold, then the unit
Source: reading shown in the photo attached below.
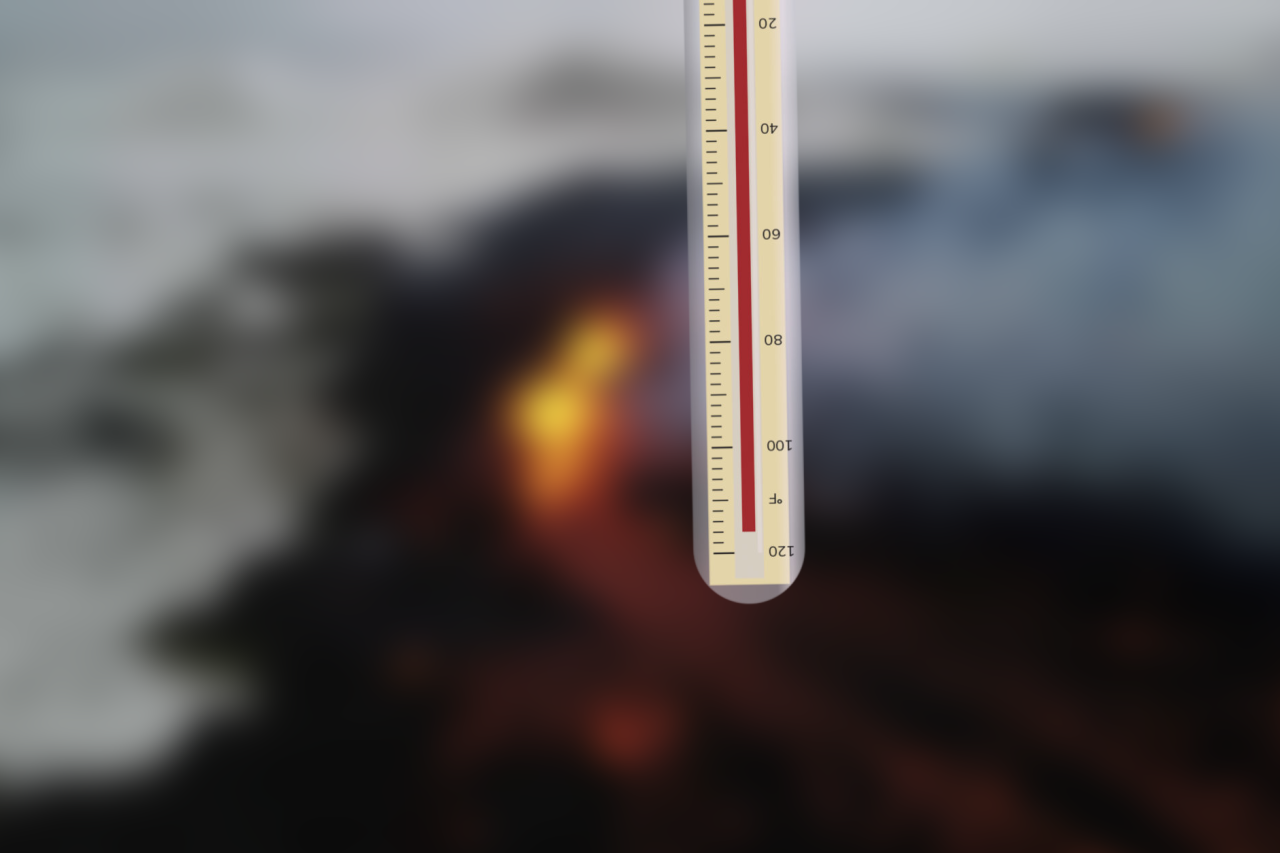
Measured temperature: **116** °F
